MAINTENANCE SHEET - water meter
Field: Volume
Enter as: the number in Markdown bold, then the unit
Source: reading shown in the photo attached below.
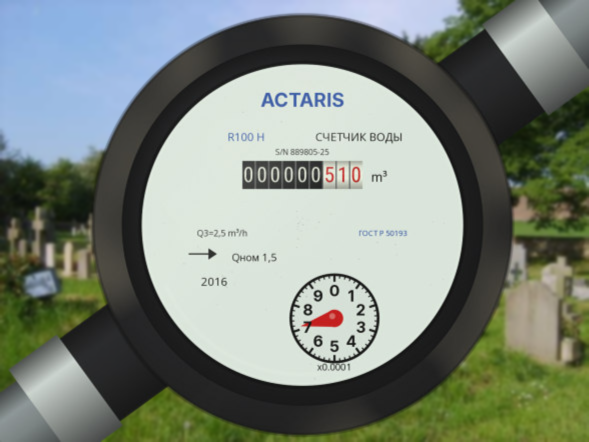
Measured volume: **0.5107** m³
